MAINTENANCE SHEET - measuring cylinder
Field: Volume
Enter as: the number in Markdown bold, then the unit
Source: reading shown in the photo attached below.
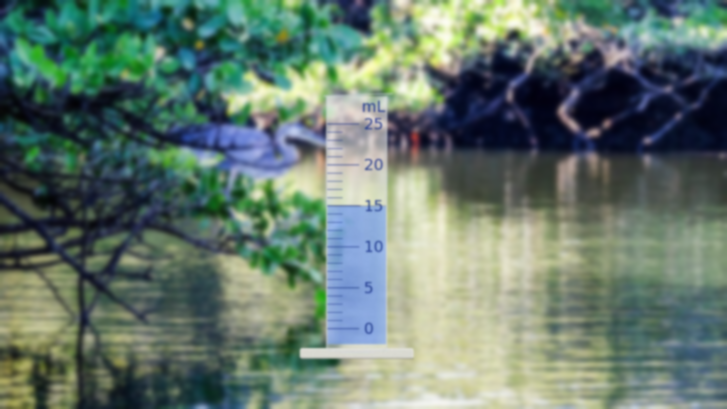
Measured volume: **15** mL
